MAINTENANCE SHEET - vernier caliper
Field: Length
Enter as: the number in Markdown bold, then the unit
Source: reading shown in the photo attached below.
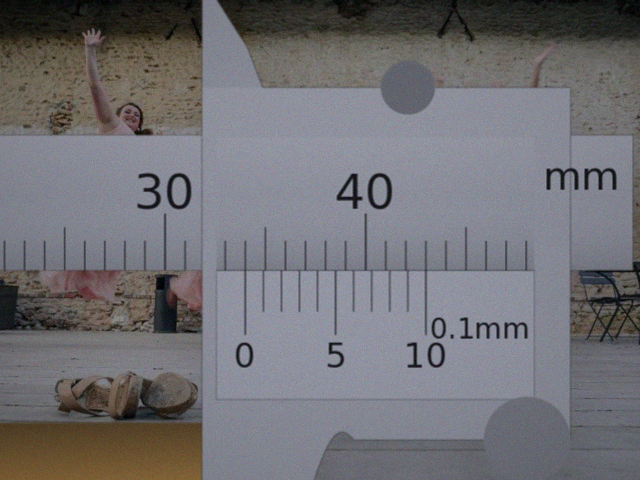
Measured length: **34.0** mm
